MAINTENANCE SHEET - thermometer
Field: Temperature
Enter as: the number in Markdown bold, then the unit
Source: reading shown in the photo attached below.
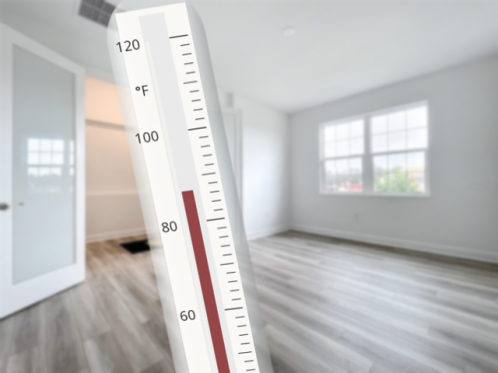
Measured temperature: **87** °F
